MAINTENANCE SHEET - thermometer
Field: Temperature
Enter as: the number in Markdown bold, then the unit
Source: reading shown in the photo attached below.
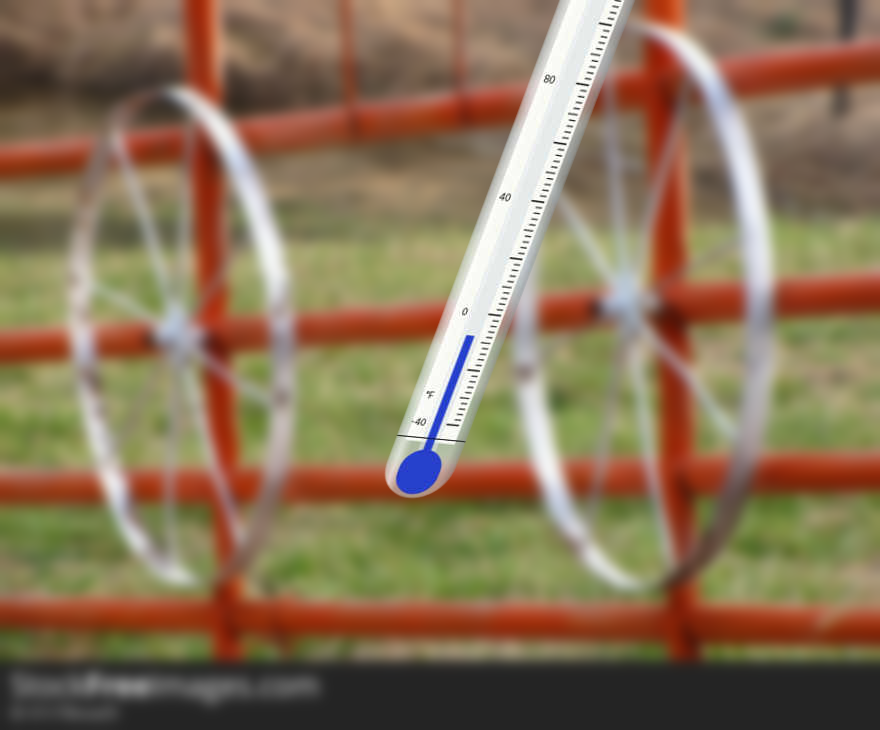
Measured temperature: **-8** °F
